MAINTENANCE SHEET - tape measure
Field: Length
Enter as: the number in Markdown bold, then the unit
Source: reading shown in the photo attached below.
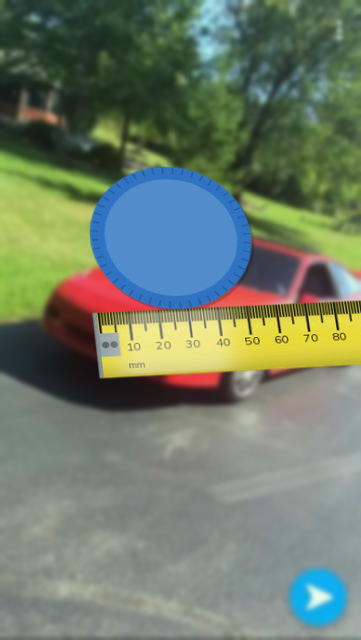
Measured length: **55** mm
